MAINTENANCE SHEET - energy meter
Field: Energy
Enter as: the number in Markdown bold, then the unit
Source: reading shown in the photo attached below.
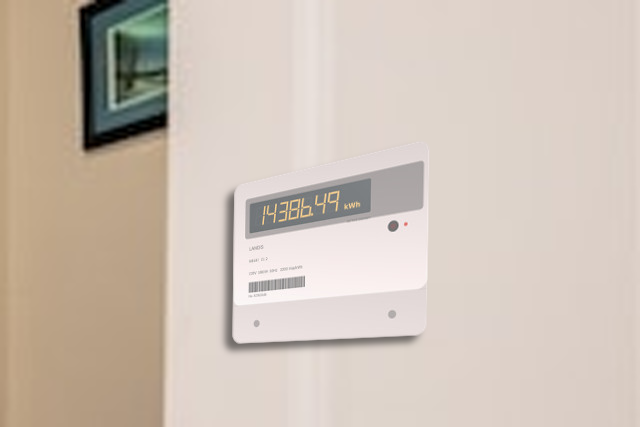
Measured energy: **14386.49** kWh
